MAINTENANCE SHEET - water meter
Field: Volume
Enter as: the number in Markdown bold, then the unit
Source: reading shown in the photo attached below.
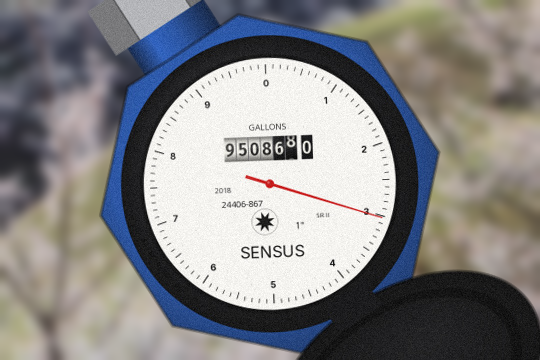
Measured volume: **9508683.0** gal
